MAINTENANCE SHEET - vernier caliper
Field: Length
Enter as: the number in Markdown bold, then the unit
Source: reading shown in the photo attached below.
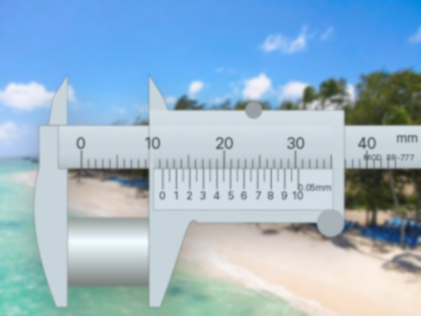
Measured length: **11.4** mm
